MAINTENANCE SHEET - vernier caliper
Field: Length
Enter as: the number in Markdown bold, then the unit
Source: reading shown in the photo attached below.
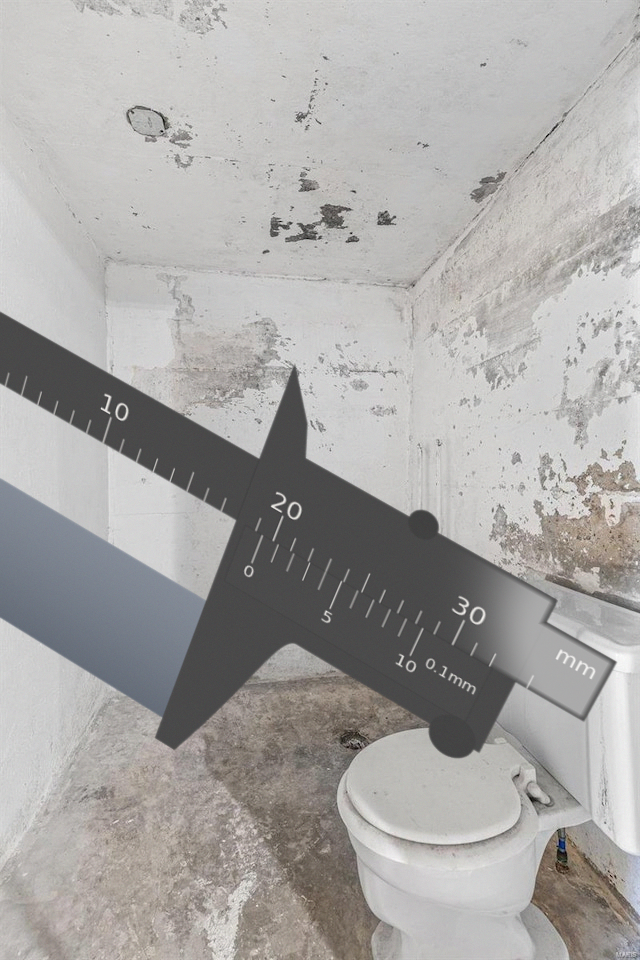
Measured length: **19.4** mm
